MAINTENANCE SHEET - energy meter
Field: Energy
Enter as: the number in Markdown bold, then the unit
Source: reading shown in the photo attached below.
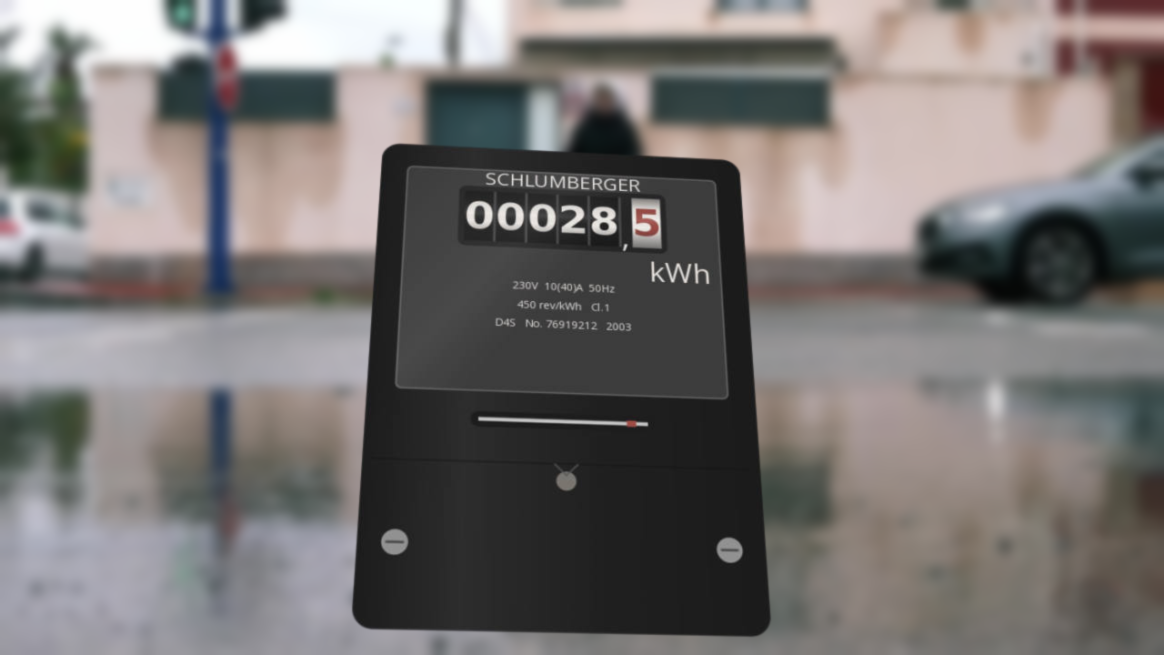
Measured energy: **28.5** kWh
